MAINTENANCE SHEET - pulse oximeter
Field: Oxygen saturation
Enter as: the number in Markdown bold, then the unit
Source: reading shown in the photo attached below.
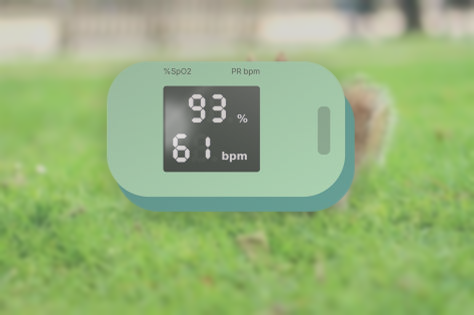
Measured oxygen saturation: **93** %
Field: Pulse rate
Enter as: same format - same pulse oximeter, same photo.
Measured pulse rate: **61** bpm
